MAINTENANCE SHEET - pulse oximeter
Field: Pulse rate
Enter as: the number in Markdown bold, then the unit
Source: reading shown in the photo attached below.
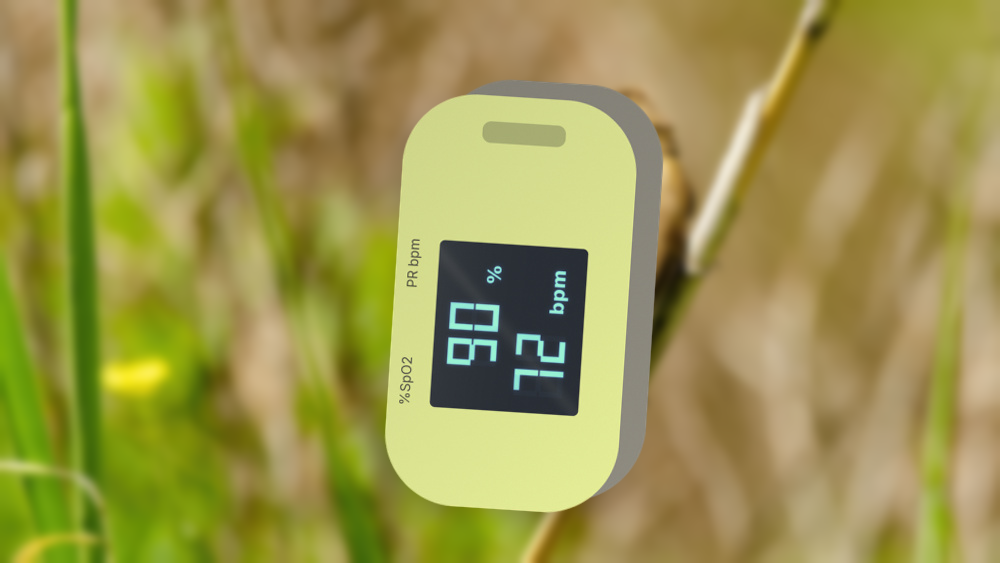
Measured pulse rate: **72** bpm
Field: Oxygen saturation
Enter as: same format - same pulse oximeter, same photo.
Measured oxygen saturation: **90** %
